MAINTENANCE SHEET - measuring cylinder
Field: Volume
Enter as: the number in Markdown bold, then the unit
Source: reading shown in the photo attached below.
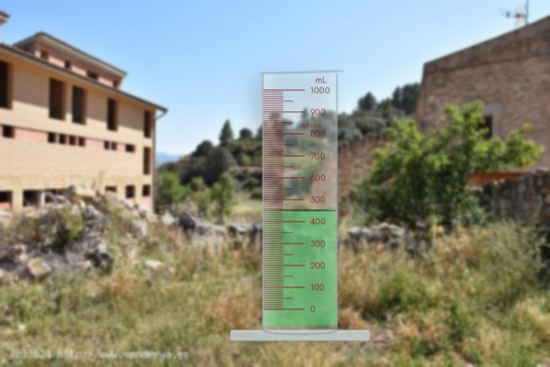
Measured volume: **450** mL
